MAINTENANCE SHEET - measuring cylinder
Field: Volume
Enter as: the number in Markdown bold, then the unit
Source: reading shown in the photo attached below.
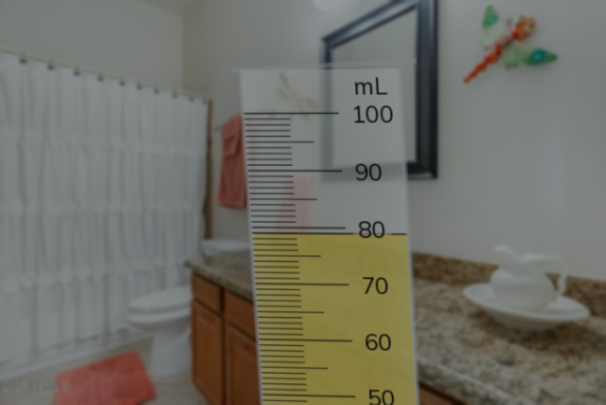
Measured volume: **79** mL
